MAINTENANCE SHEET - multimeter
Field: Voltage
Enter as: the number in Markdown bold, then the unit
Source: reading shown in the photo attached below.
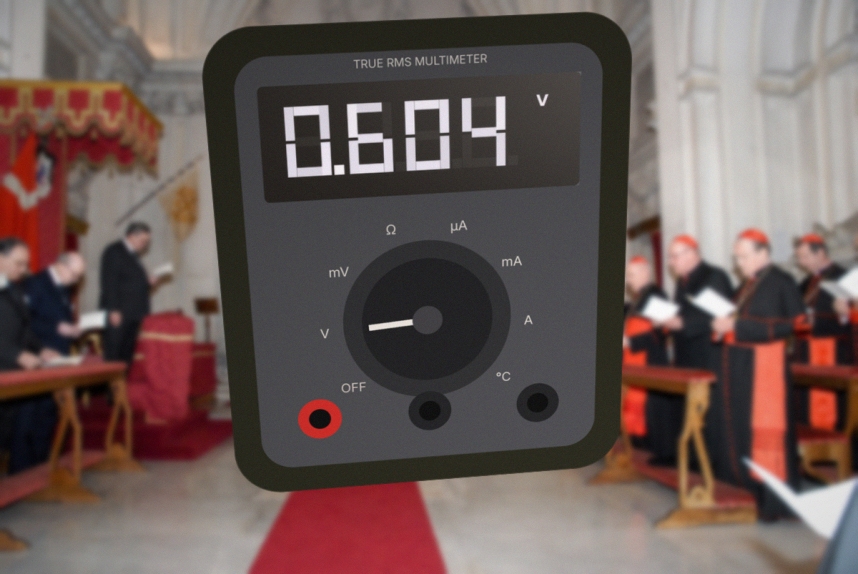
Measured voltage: **0.604** V
